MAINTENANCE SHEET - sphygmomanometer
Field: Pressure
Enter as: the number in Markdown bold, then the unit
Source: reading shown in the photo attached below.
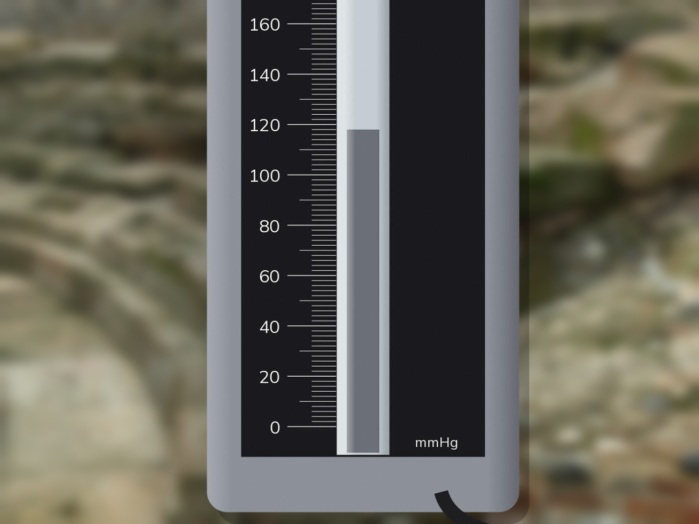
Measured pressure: **118** mmHg
